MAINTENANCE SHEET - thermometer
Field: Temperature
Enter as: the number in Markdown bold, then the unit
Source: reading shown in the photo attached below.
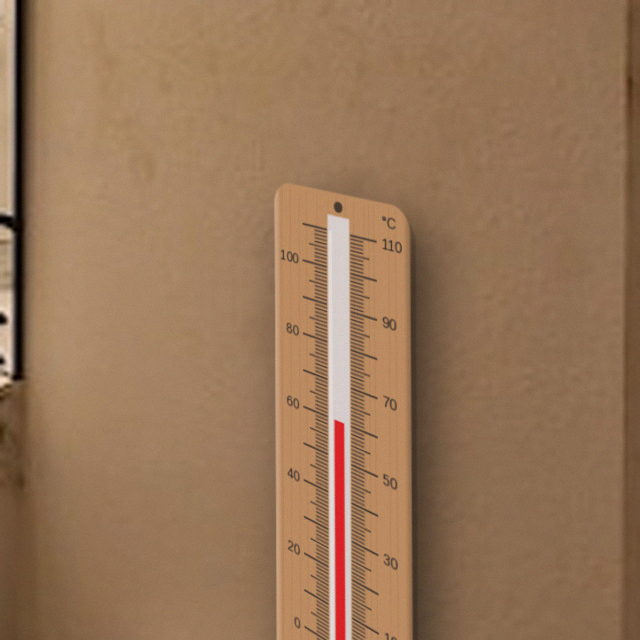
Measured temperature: **60** °C
